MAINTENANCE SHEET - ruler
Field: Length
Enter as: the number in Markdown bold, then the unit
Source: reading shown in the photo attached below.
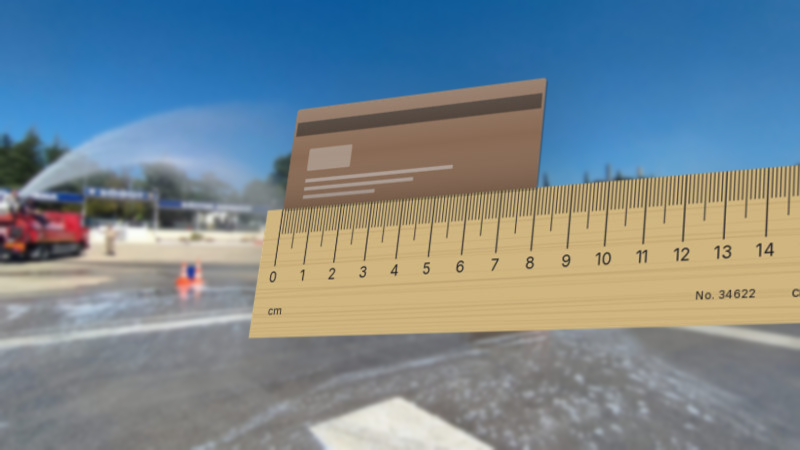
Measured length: **8** cm
